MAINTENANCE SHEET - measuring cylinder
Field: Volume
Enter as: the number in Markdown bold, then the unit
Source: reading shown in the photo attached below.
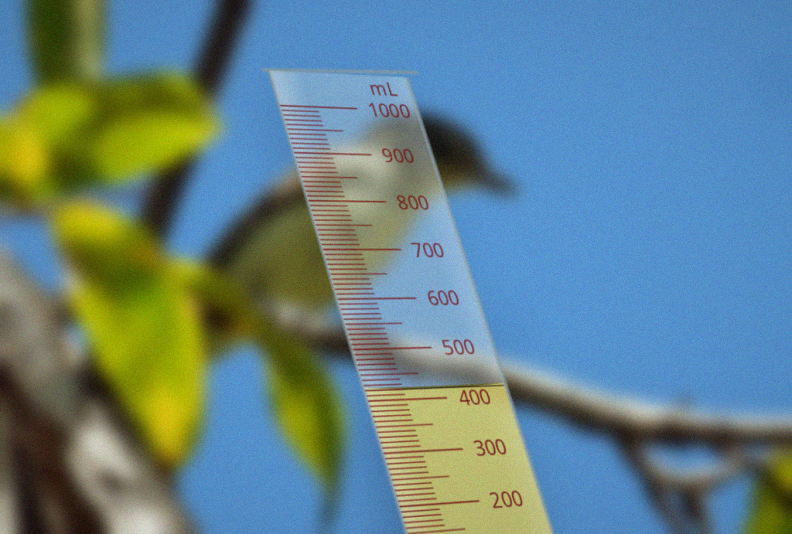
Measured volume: **420** mL
